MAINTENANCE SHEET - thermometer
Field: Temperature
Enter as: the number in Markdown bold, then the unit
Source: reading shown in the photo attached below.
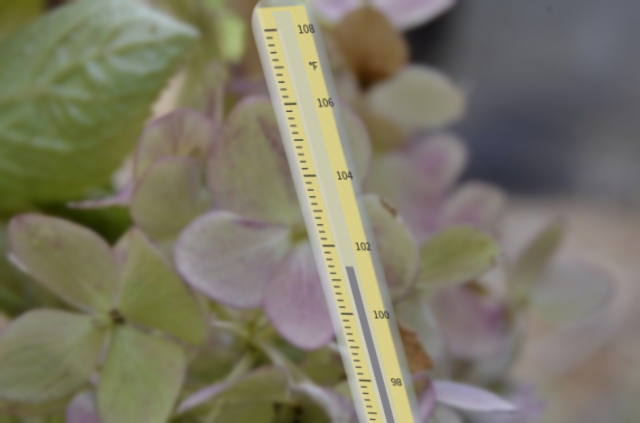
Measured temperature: **101.4** °F
